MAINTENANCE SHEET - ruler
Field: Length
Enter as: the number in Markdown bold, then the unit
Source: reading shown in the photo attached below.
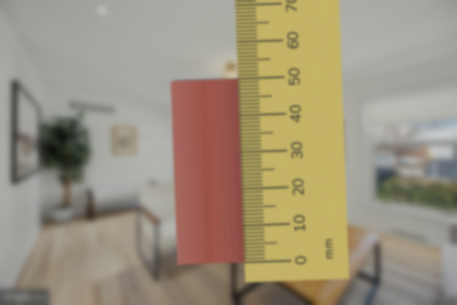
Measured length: **50** mm
